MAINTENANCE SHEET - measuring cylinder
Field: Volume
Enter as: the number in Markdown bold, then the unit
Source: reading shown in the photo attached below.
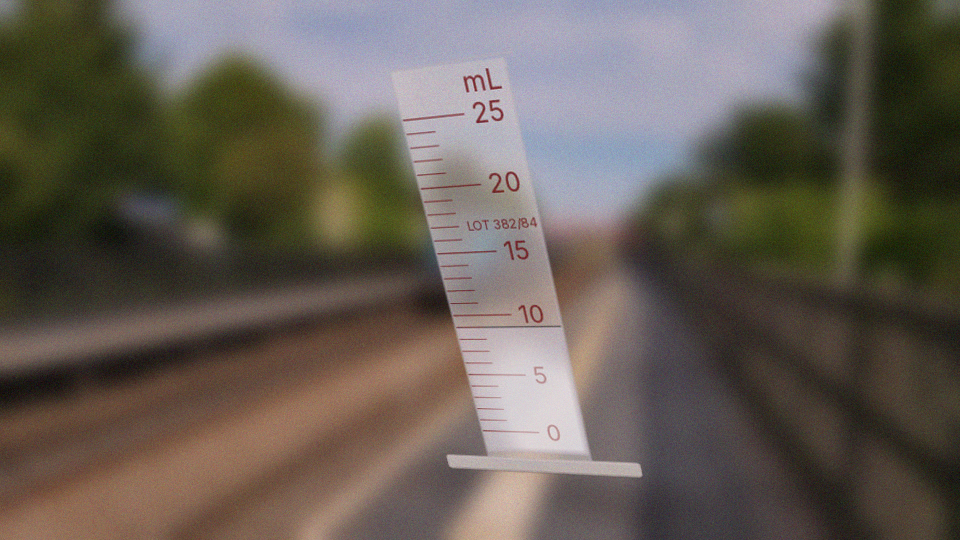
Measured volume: **9** mL
